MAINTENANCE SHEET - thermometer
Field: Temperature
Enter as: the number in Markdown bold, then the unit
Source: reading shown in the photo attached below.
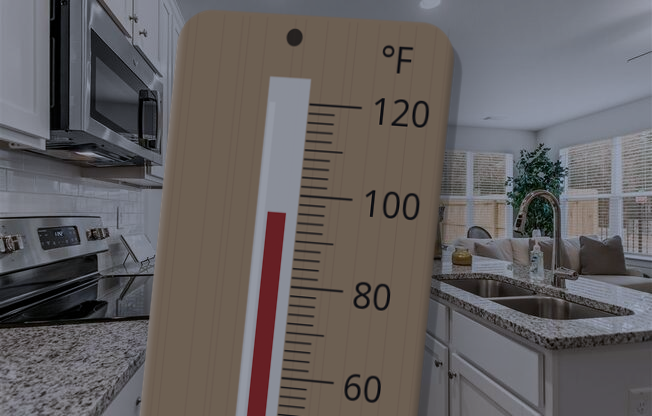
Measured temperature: **96** °F
